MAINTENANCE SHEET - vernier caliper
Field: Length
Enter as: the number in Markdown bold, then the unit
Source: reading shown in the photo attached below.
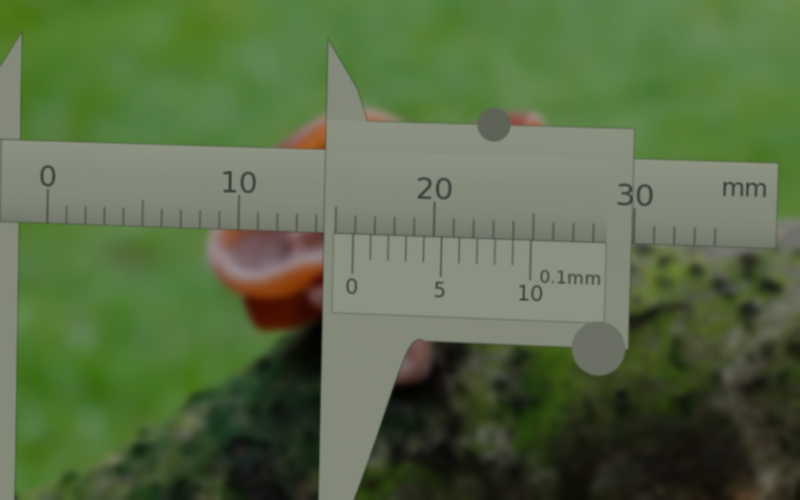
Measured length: **15.9** mm
